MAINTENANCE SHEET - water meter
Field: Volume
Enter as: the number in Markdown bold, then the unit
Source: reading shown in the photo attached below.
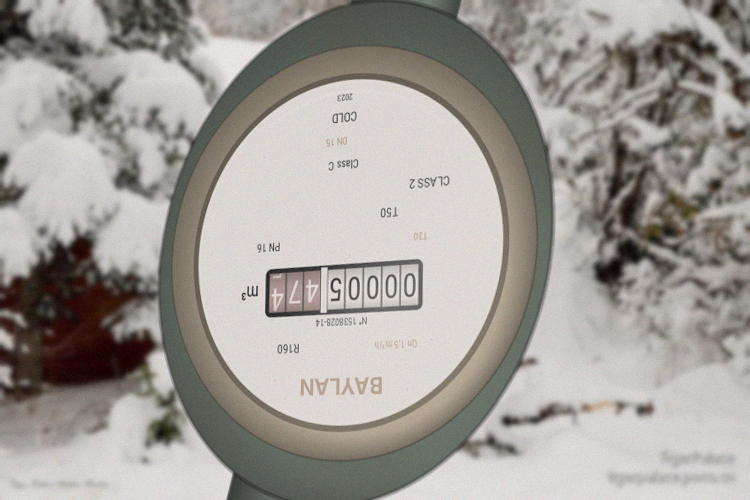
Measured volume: **5.474** m³
